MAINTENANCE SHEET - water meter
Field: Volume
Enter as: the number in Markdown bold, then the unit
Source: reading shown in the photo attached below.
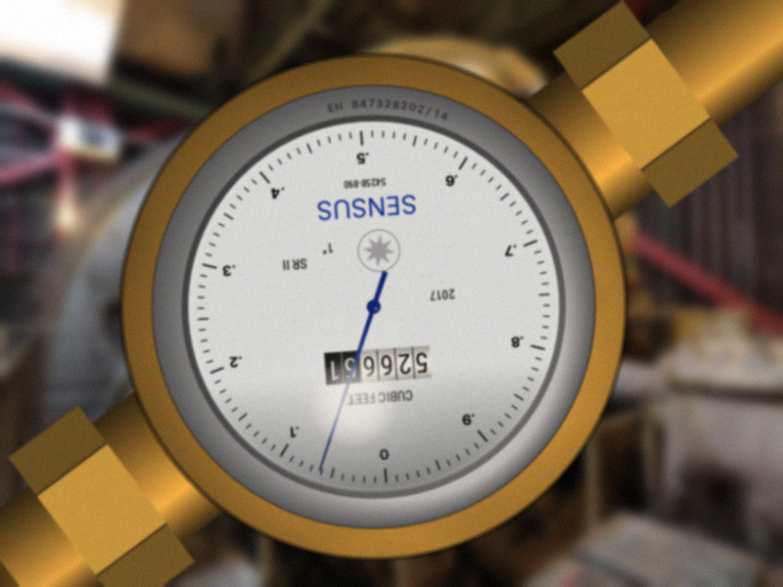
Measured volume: **526651.06** ft³
